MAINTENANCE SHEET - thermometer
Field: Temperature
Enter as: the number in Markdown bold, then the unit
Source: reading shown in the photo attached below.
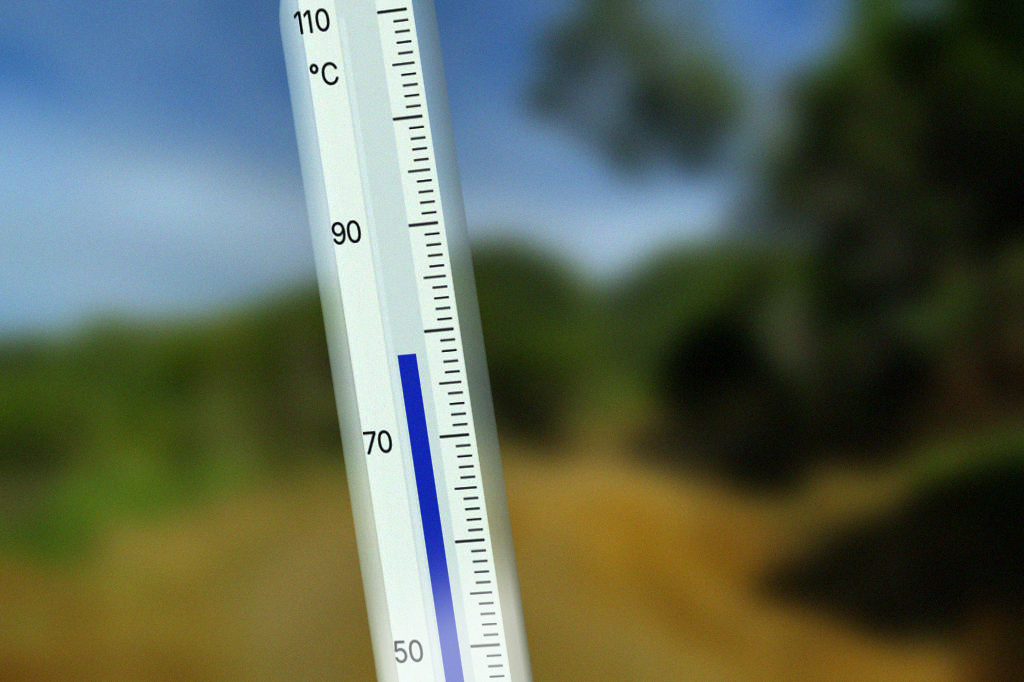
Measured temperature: **78** °C
